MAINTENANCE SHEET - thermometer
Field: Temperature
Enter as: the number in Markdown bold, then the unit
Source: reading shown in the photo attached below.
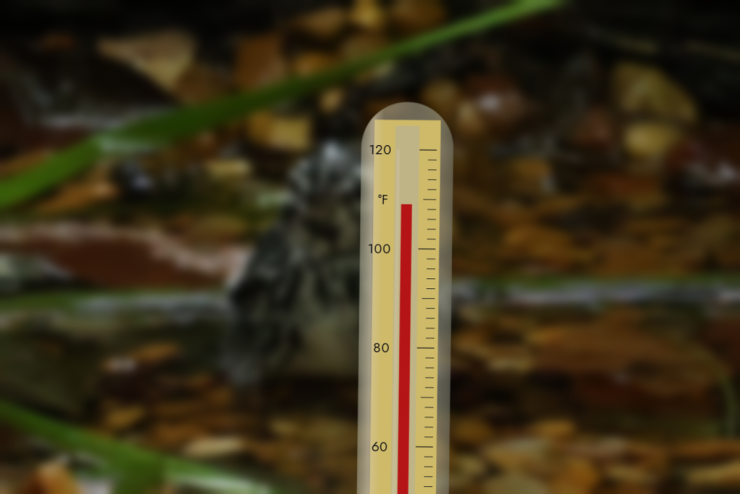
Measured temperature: **109** °F
